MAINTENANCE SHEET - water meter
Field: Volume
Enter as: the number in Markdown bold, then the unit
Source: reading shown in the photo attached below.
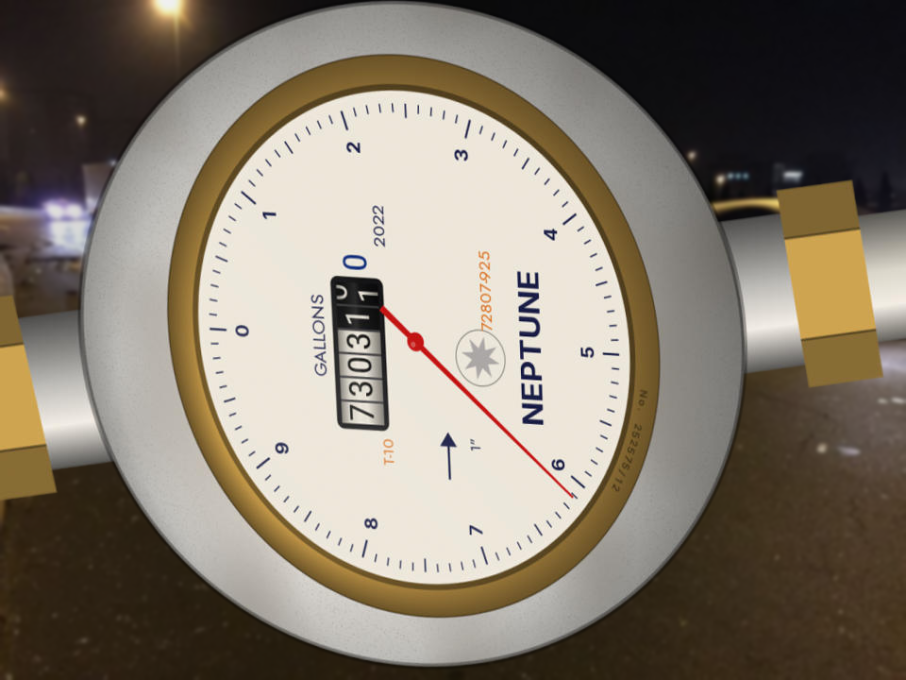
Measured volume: **7303106.1** gal
